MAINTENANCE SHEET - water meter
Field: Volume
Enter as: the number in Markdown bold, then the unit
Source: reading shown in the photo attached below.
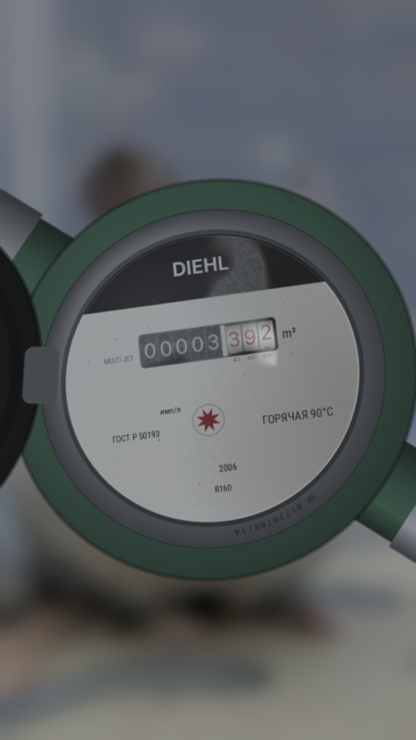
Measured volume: **3.392** m³
